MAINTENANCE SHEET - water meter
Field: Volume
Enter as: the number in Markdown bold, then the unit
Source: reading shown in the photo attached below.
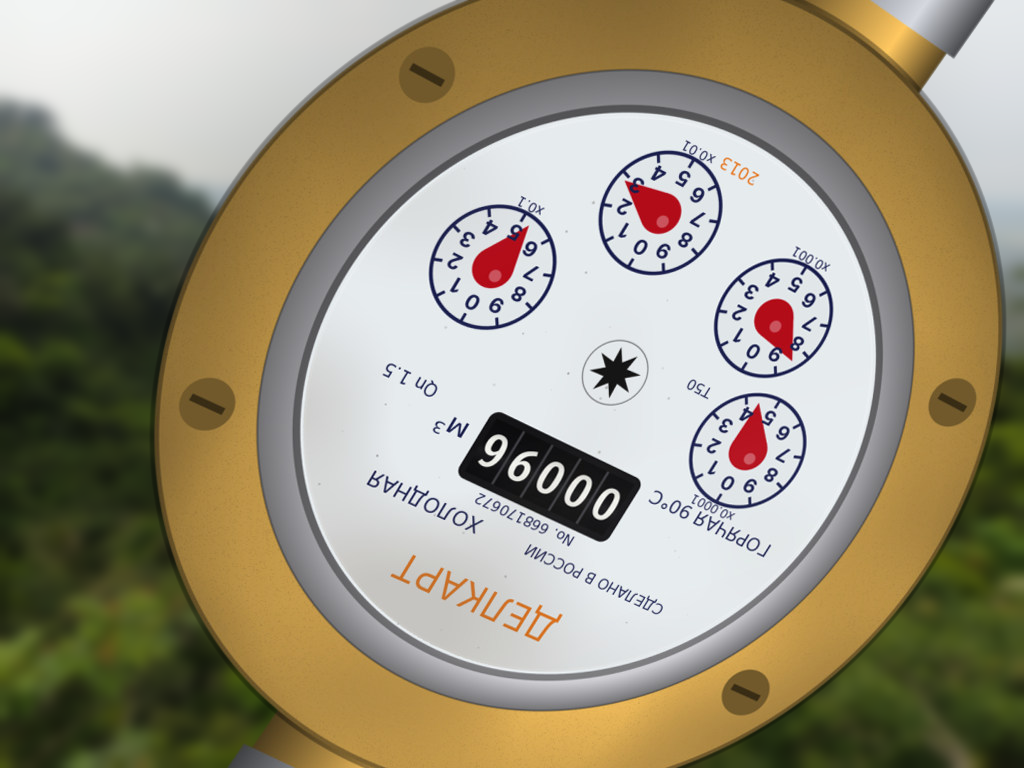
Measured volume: **96.5284** m³
